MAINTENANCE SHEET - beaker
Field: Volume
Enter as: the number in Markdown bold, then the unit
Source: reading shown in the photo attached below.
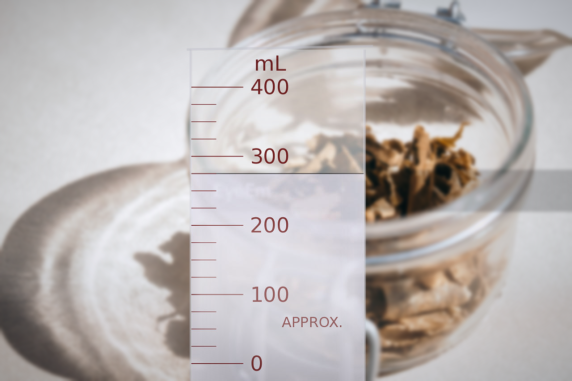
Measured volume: **275** mL
